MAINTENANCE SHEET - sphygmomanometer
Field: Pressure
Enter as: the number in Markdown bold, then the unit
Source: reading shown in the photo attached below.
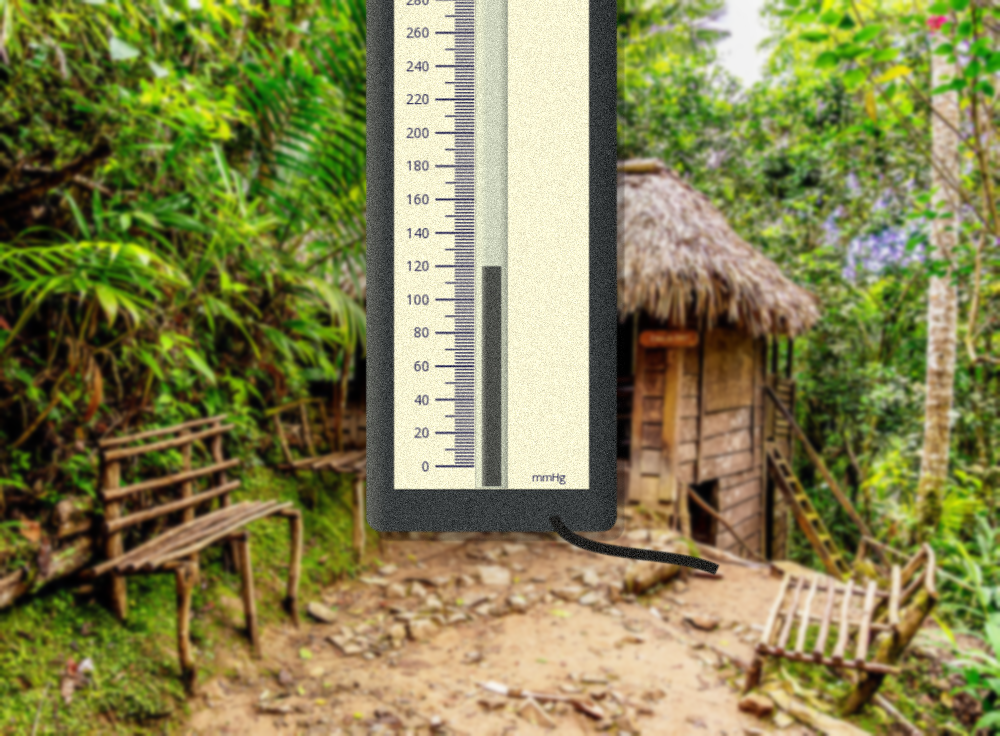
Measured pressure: **120** mmHg
